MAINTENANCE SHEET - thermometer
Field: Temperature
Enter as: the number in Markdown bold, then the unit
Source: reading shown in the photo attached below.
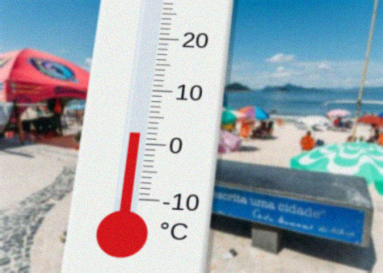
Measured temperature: **2** °C
